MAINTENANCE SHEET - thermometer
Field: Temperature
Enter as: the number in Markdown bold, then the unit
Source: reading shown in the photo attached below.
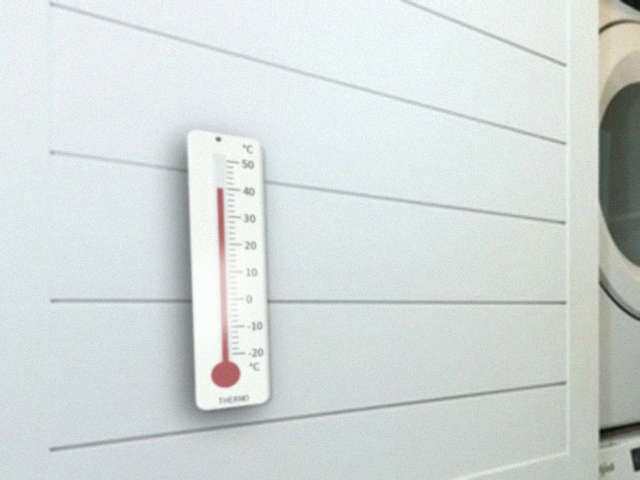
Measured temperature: **40** °C
